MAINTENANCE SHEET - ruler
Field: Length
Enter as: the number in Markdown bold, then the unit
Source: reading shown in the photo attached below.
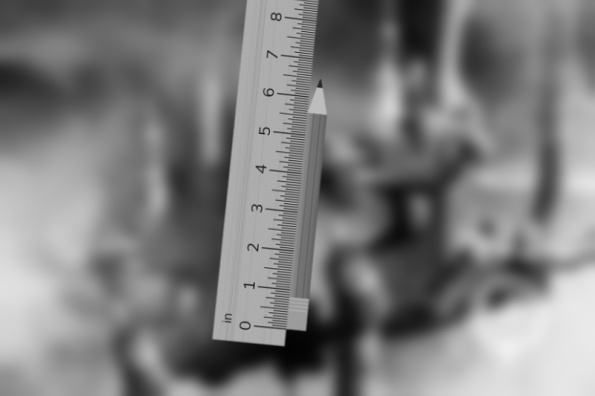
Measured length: **6.5** in
